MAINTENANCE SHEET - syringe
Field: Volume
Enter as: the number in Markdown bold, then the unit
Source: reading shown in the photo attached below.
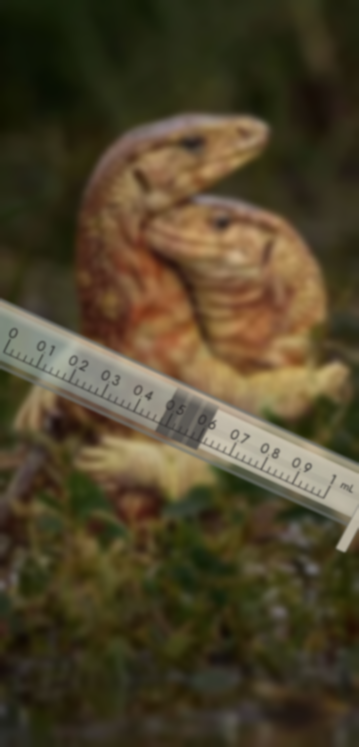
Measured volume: **0.48** mL
